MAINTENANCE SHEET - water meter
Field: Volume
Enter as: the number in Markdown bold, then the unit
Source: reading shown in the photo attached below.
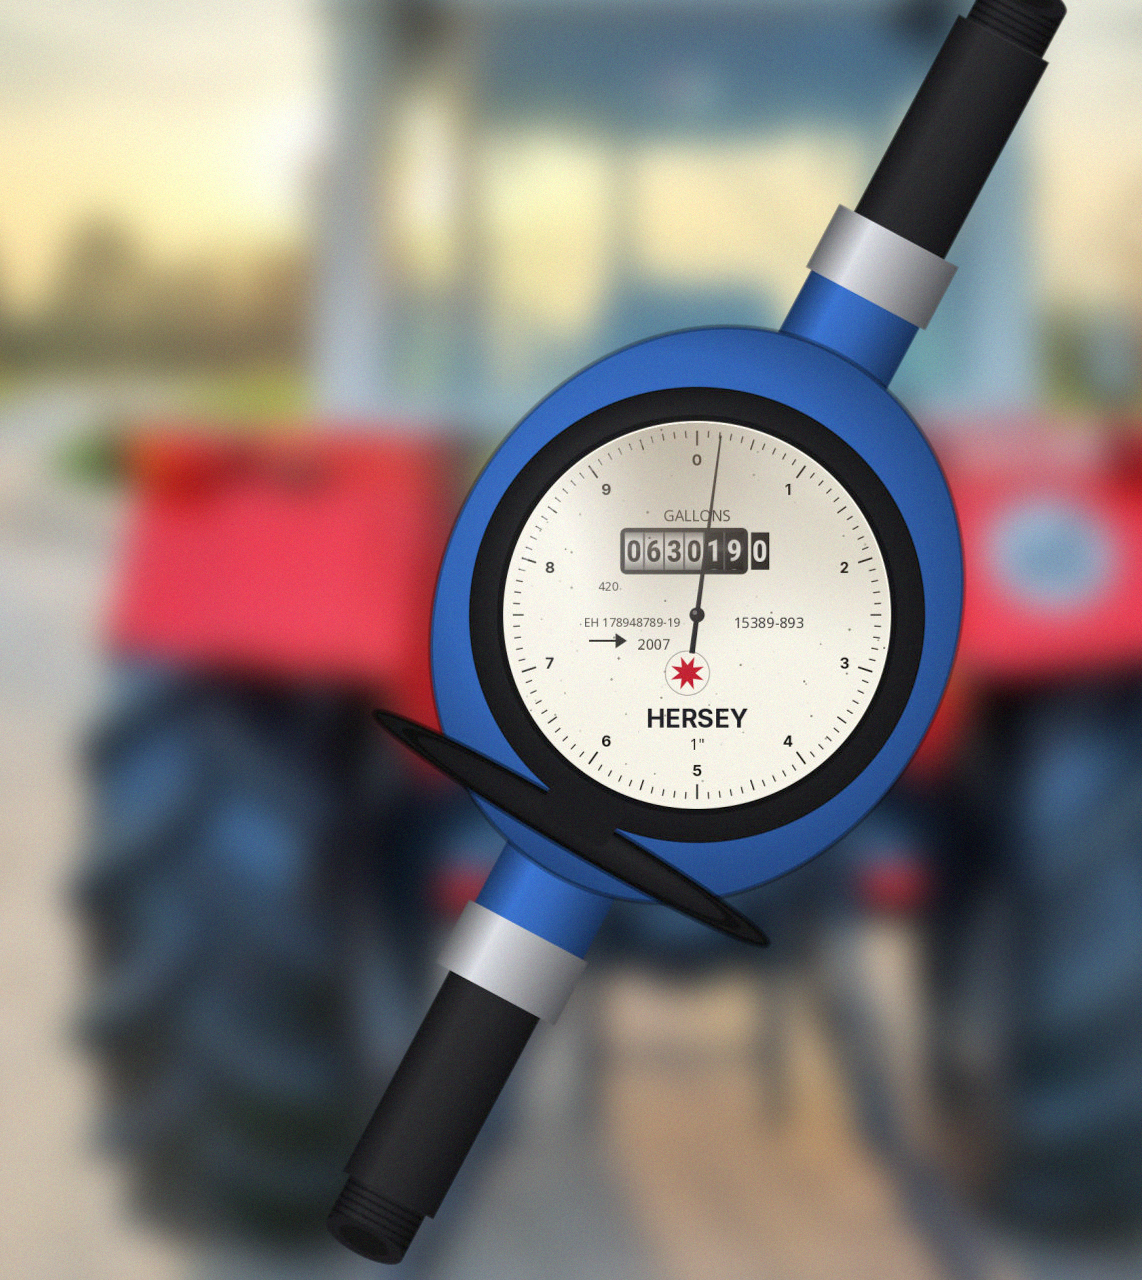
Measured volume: **630190.2** gal
